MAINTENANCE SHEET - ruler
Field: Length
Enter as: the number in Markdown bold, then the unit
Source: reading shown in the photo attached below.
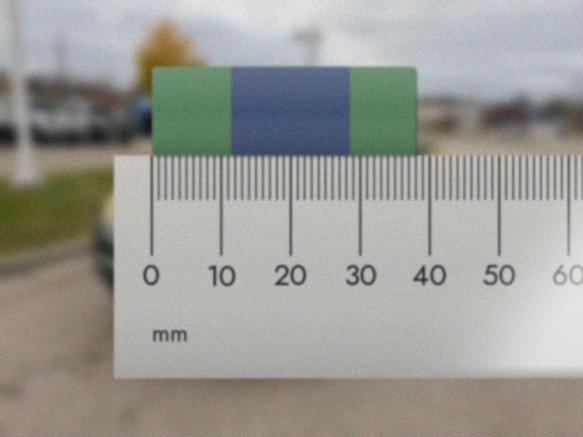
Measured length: **38** mm
